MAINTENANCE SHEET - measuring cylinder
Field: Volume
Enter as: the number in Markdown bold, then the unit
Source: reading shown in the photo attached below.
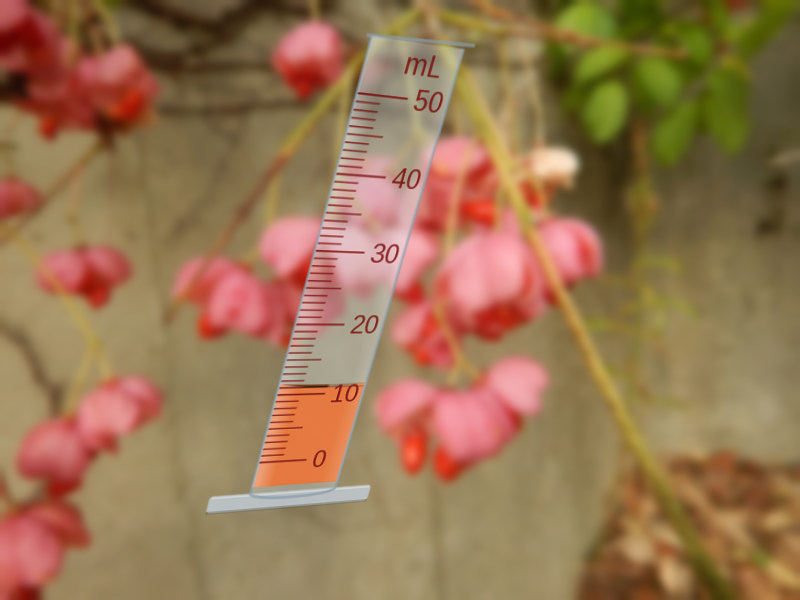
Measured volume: **11** mL
